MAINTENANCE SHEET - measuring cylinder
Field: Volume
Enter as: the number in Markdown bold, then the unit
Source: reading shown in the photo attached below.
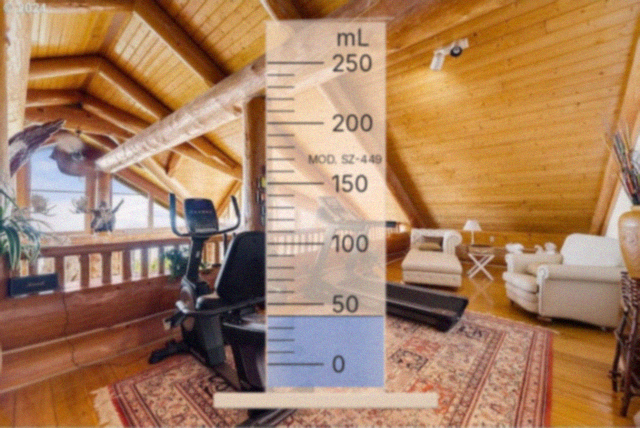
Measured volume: **40** mL
